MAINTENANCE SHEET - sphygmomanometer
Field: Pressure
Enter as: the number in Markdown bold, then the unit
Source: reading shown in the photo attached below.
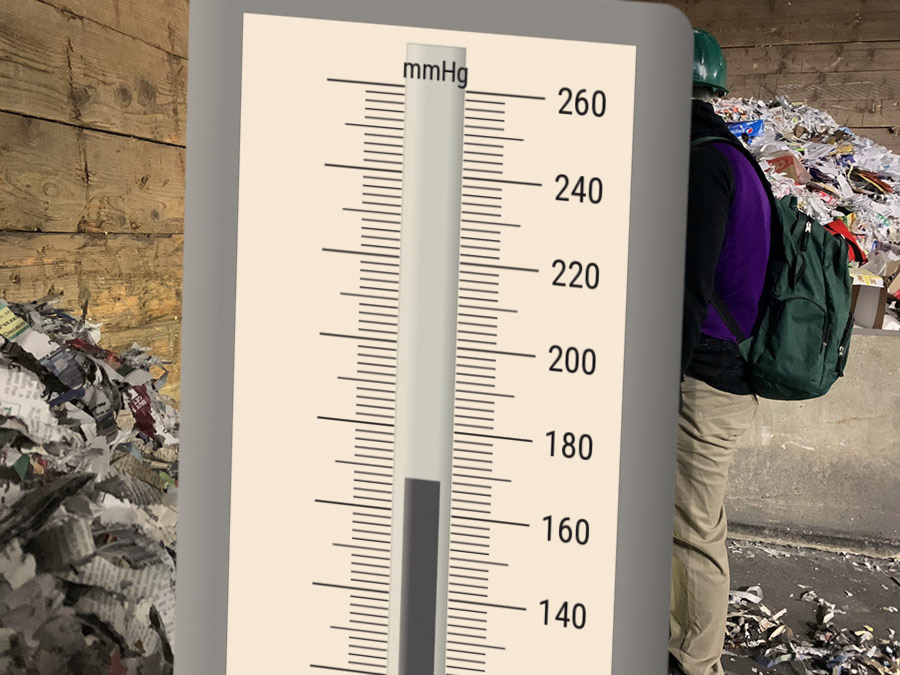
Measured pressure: **168** mmHg
